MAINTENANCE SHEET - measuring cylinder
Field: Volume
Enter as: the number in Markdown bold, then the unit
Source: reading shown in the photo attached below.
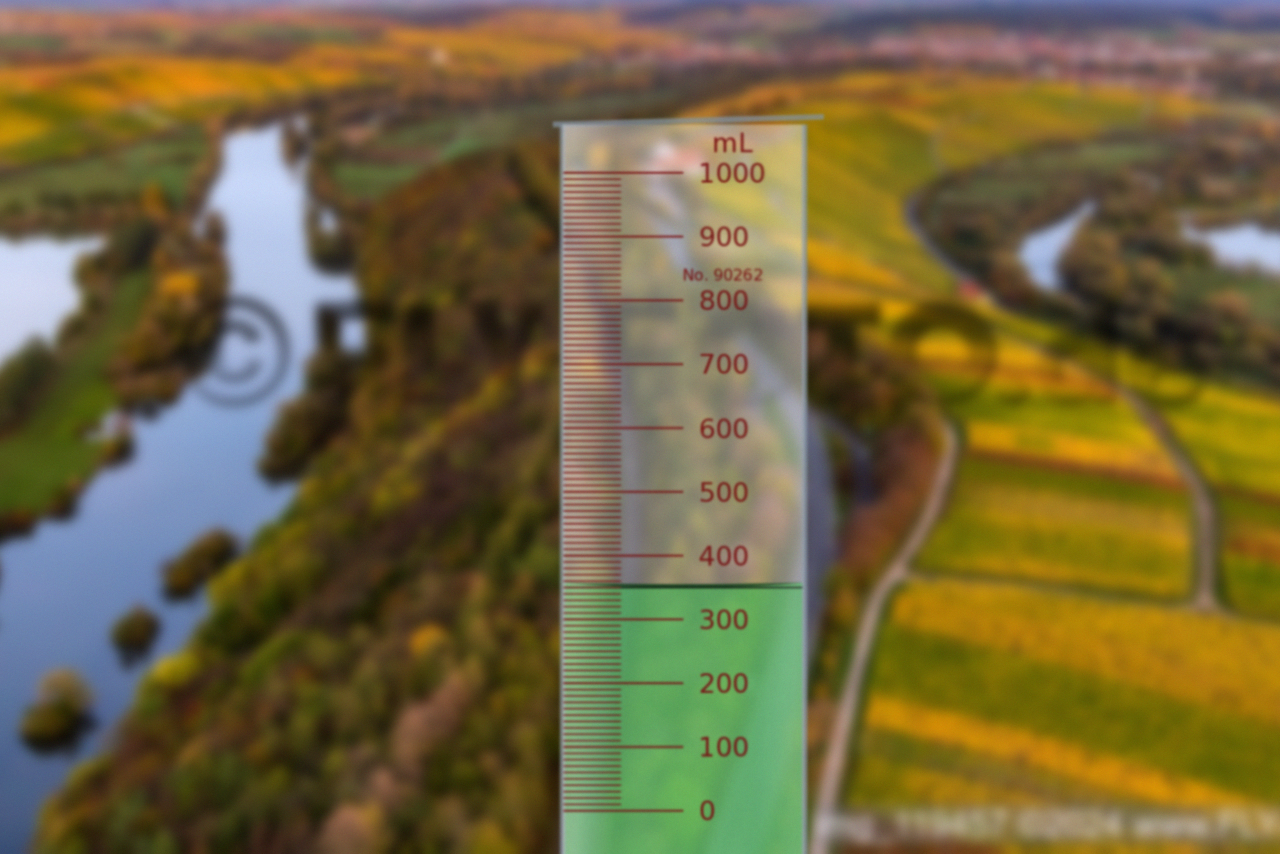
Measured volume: **350** mL
